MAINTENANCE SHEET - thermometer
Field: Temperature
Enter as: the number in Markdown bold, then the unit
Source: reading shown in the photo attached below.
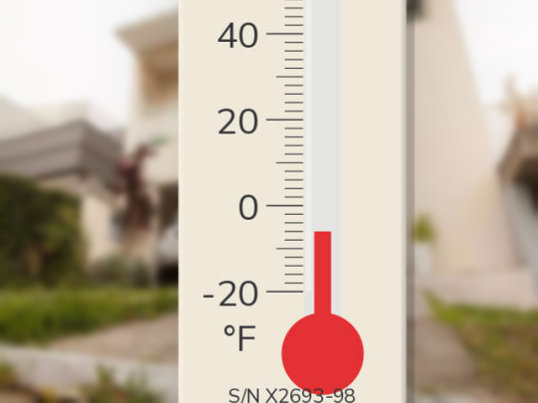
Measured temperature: **-6** °F
